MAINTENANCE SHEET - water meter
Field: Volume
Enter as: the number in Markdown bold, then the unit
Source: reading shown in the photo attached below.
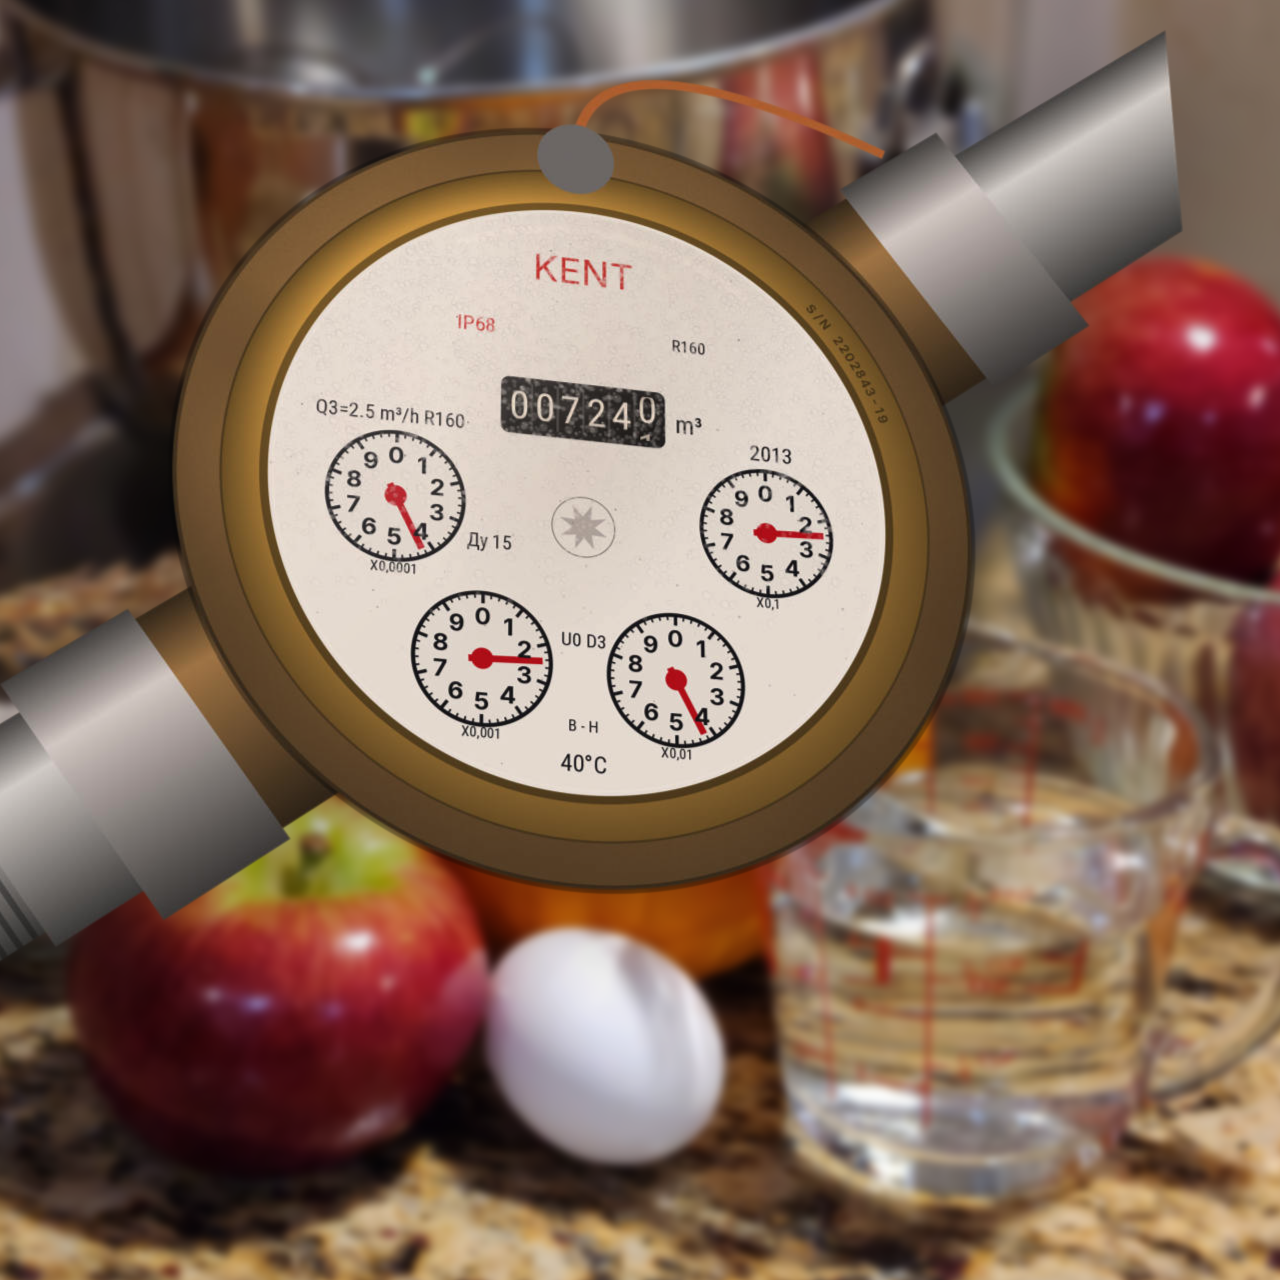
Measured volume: **7240.2424** m³
